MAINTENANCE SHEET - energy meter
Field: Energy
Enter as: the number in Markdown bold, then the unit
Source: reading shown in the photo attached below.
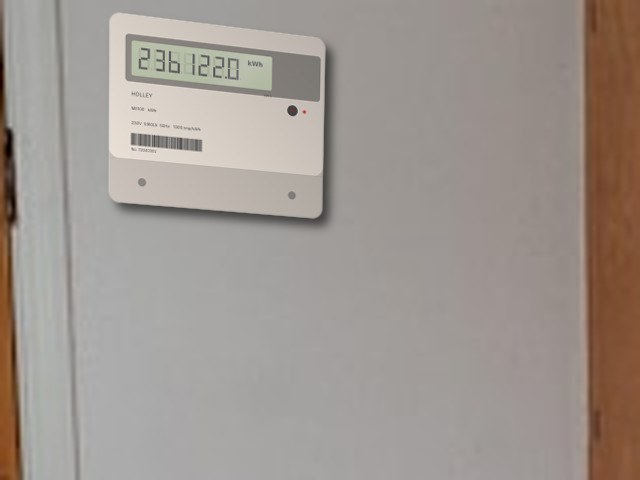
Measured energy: **236122.0** kWh
